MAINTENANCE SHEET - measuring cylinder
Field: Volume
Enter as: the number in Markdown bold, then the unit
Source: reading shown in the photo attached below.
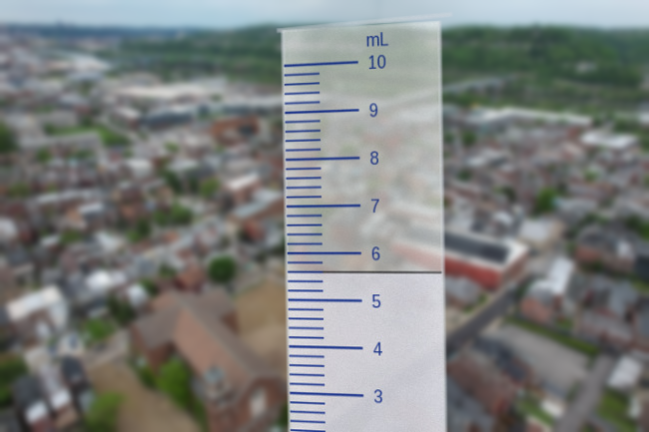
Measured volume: **5.6** mL
